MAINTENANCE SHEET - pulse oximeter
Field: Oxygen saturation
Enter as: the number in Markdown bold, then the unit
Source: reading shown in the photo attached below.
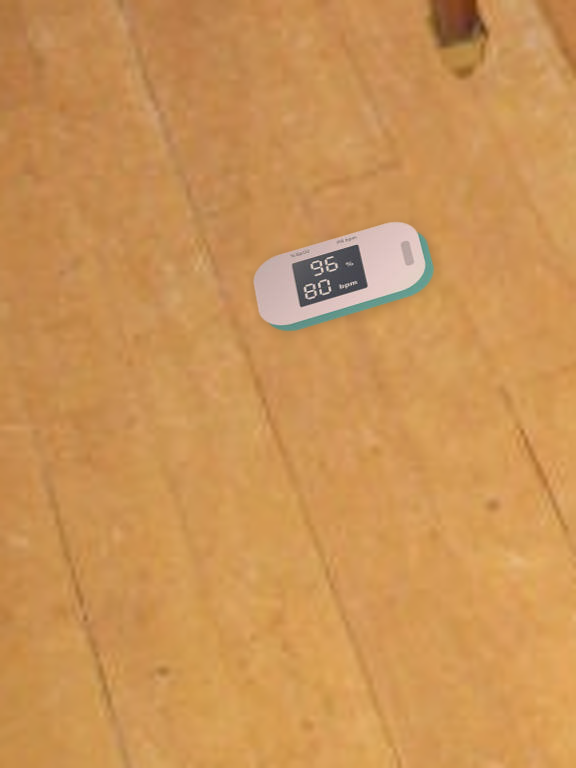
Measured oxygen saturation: **96** %
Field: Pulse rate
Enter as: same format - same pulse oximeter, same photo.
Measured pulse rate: **80** bpm
